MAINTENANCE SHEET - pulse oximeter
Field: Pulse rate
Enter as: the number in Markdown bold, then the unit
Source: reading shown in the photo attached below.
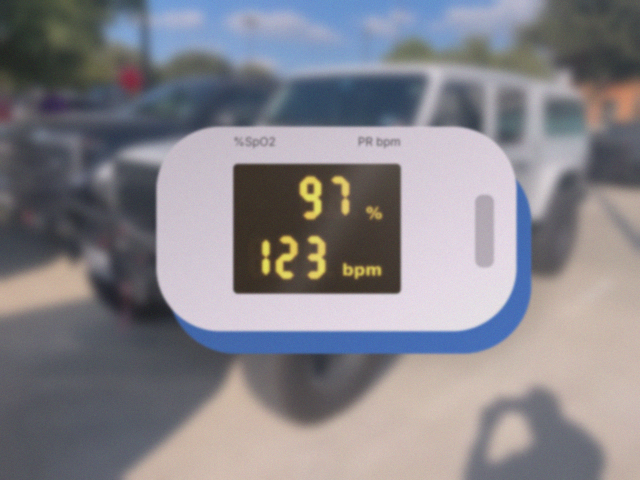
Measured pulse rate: **123** bpm
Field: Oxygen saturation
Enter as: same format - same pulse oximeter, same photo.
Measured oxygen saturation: **97** %
